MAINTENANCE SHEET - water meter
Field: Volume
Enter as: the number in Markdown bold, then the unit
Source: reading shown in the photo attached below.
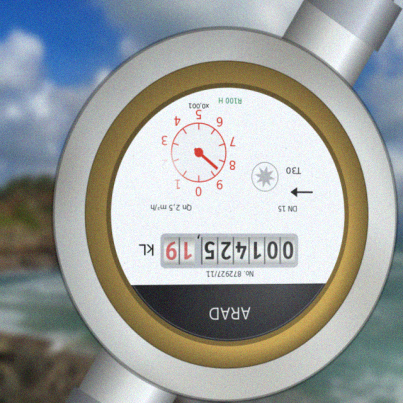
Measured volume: **1425.198** kL
